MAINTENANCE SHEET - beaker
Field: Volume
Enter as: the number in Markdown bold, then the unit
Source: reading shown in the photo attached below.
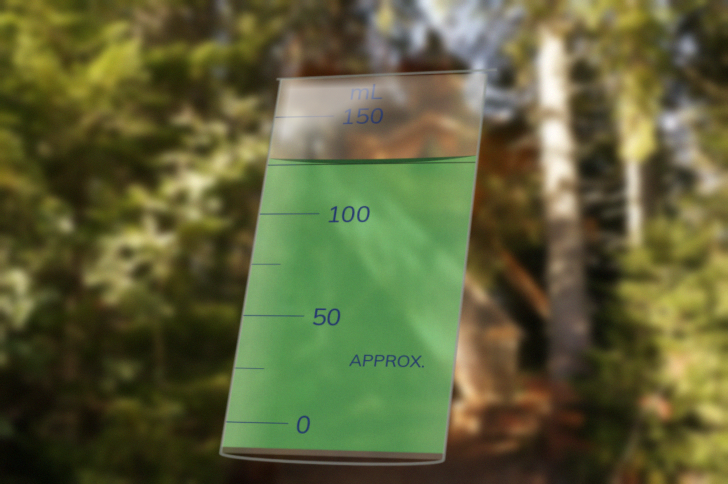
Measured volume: **125** mL
